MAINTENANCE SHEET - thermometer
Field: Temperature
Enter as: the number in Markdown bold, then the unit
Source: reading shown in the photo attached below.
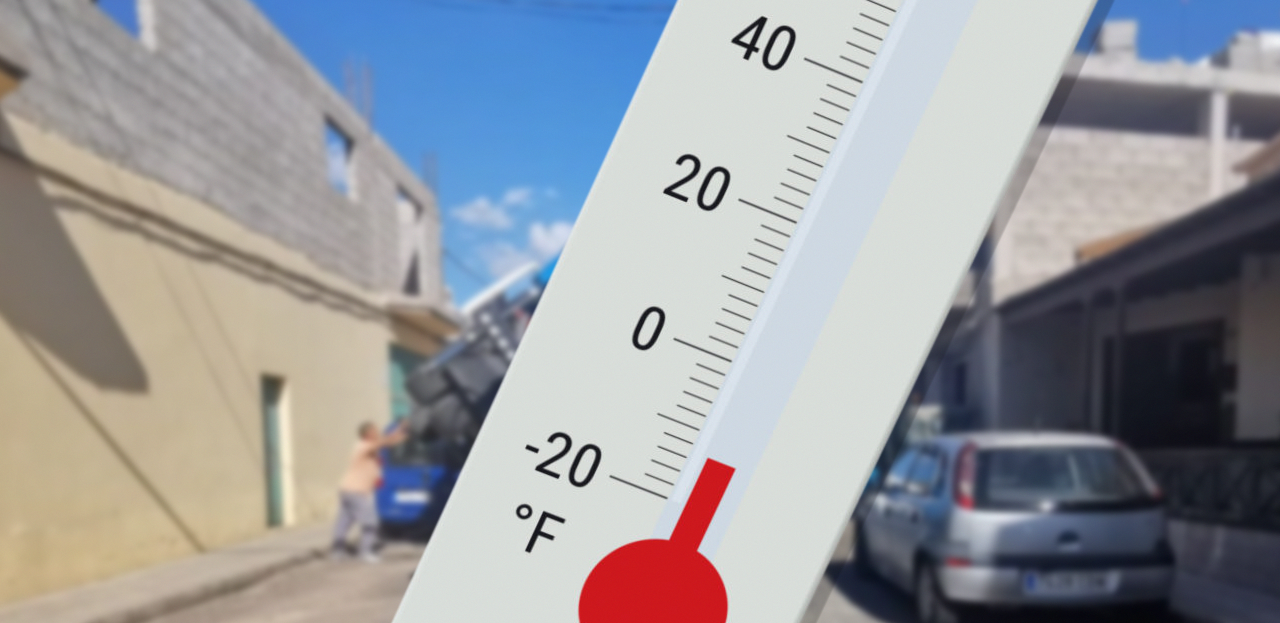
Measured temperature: **-13** °F
